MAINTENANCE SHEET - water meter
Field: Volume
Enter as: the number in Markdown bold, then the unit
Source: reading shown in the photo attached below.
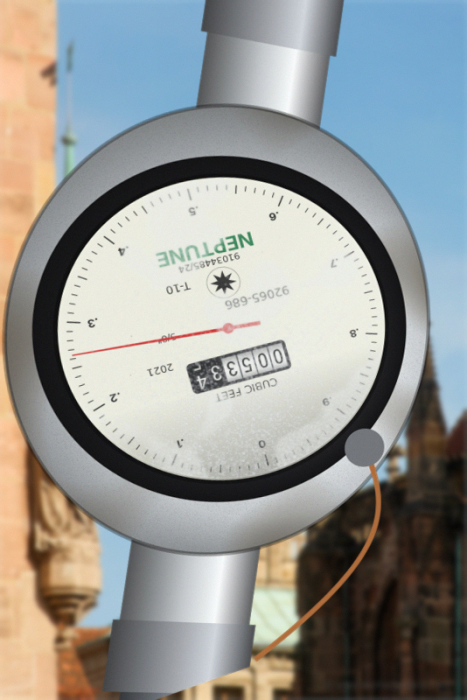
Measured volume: **5334.26** ft³
